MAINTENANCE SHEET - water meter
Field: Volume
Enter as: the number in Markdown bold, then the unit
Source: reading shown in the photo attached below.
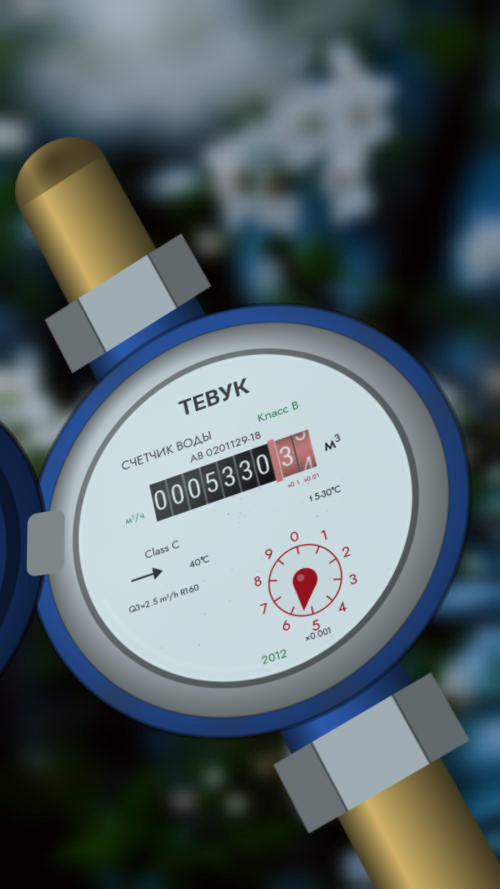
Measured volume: **5330.335** m³
